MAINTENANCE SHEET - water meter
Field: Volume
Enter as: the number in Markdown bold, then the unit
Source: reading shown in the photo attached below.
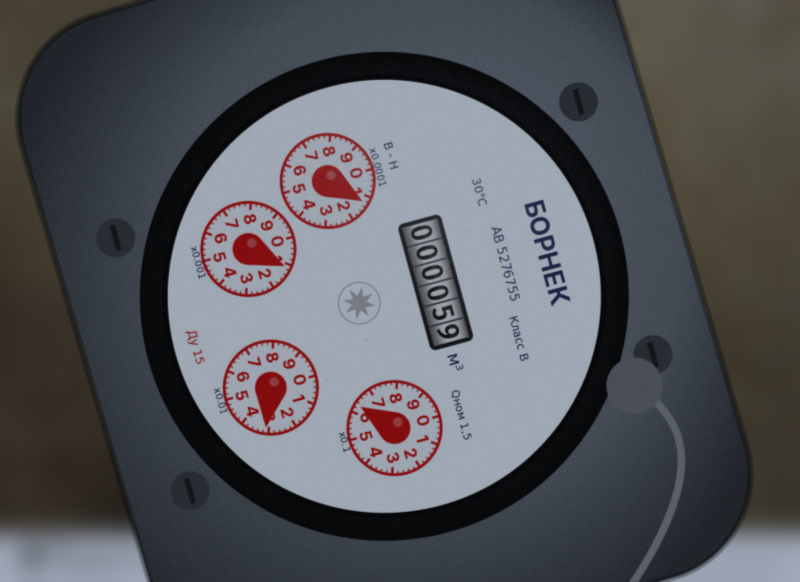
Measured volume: **59.6311** m³
